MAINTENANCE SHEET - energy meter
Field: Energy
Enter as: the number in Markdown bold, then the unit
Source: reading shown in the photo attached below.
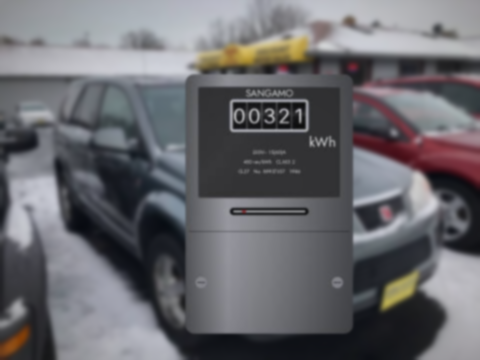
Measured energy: **321** kWh
